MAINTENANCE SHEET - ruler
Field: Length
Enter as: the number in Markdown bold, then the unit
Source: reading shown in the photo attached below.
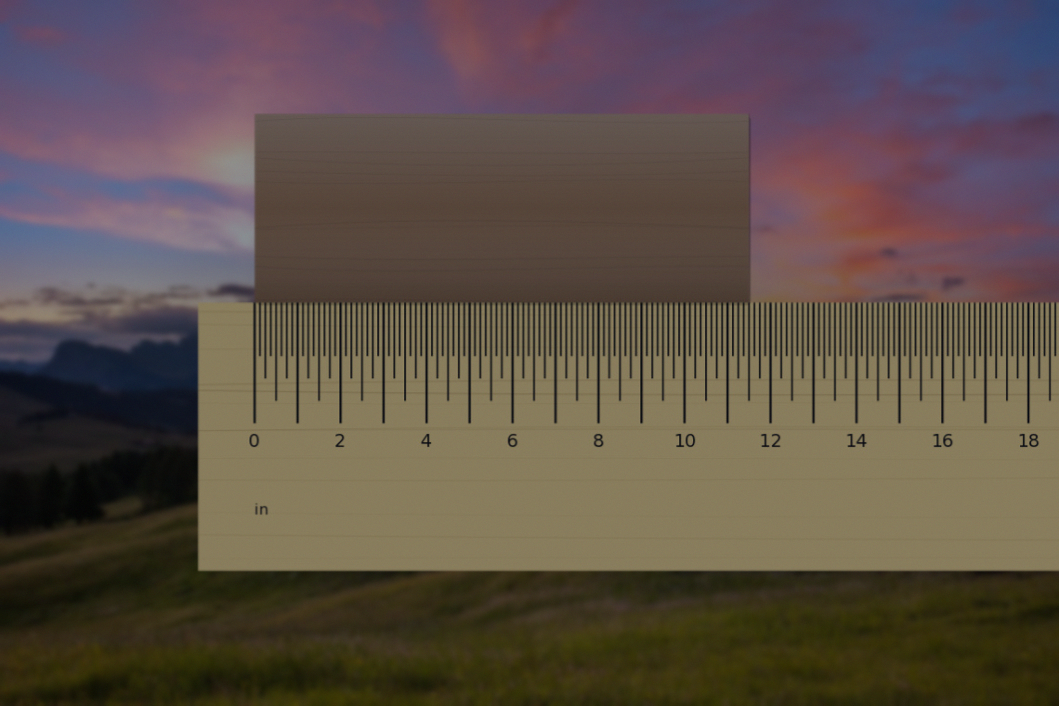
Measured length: **11.5** in
